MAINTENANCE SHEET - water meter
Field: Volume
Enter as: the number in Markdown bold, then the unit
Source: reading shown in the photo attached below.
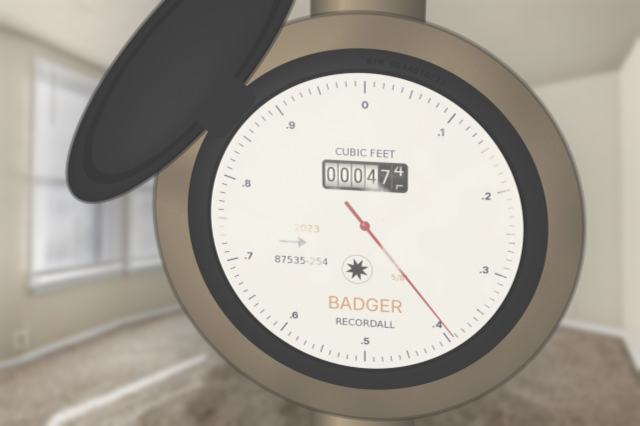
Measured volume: **474.39** ft³
